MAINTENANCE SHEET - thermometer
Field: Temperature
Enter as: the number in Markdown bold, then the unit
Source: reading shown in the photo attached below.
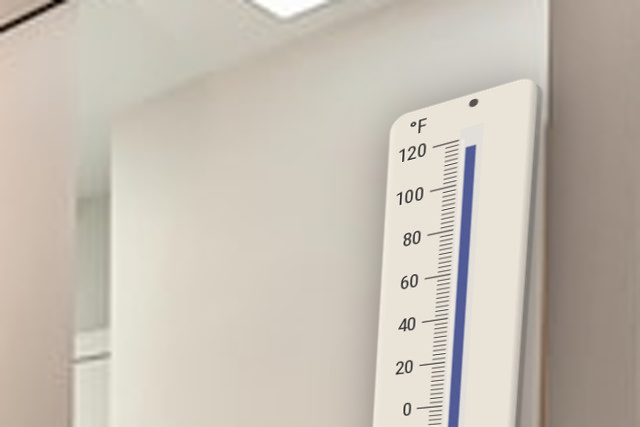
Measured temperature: **116** °F
